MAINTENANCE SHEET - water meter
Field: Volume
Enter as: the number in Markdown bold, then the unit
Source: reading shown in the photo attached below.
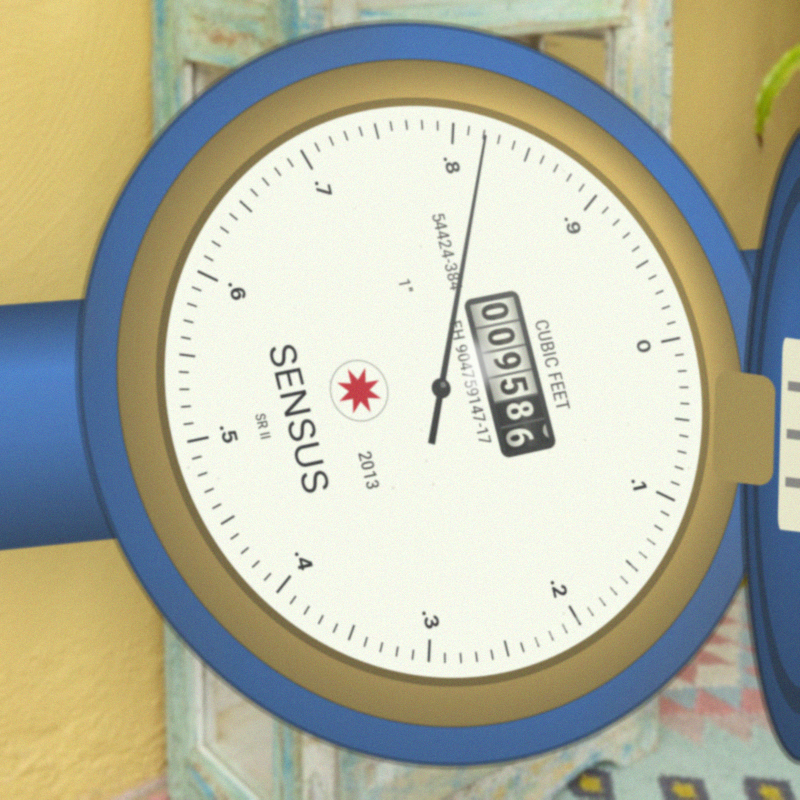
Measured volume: **9585.82** ft³
